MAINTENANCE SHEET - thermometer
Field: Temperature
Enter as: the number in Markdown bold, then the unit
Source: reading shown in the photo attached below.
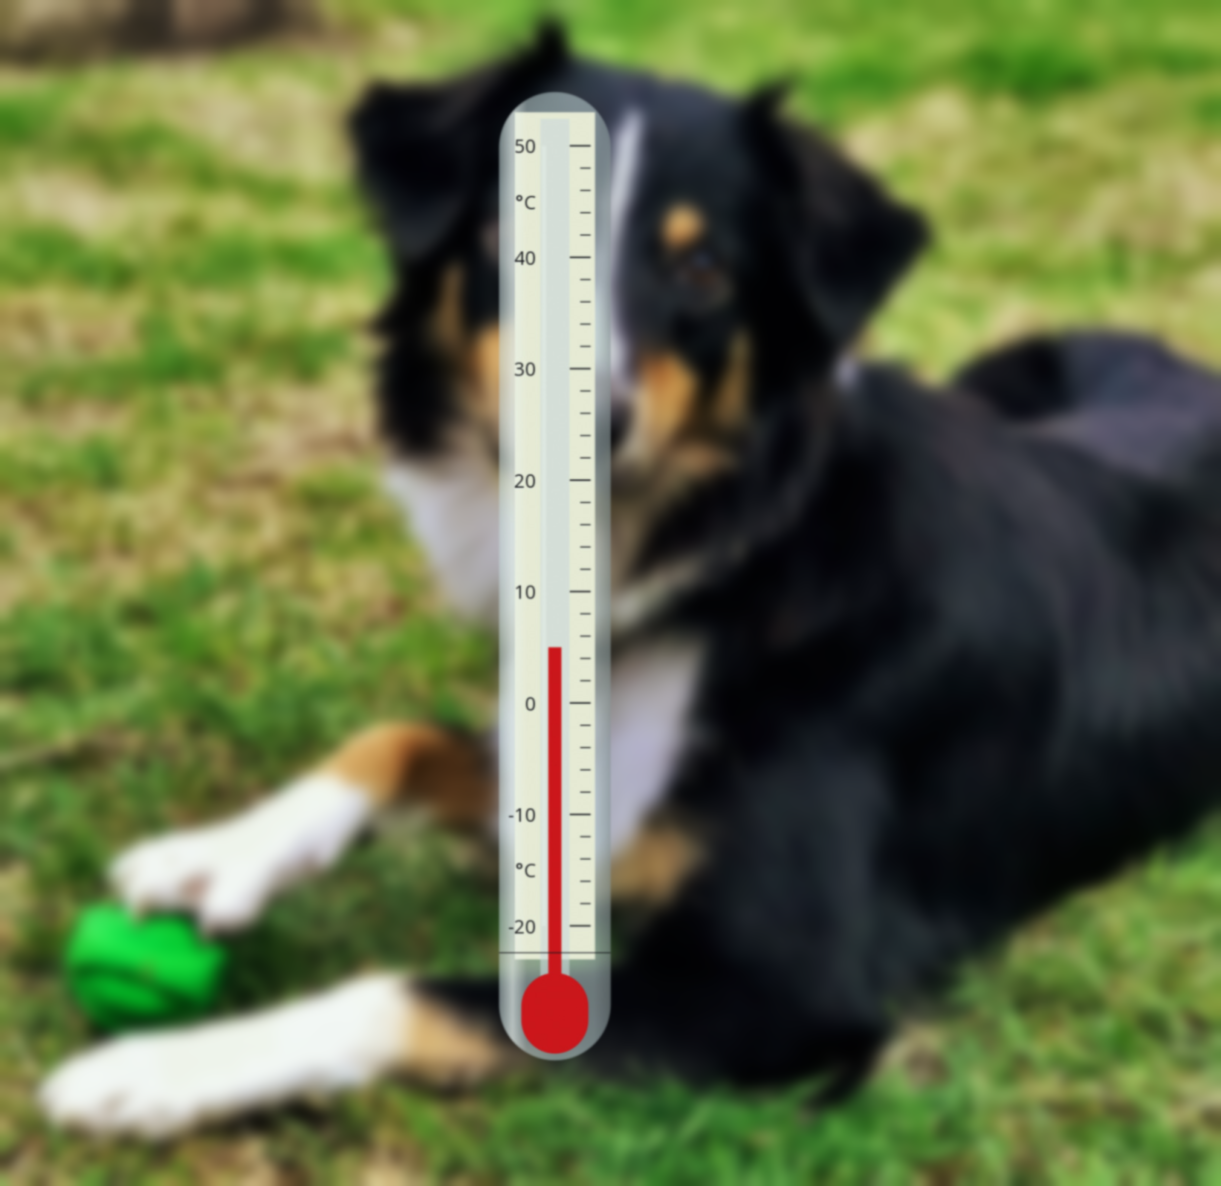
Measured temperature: **5** °C
